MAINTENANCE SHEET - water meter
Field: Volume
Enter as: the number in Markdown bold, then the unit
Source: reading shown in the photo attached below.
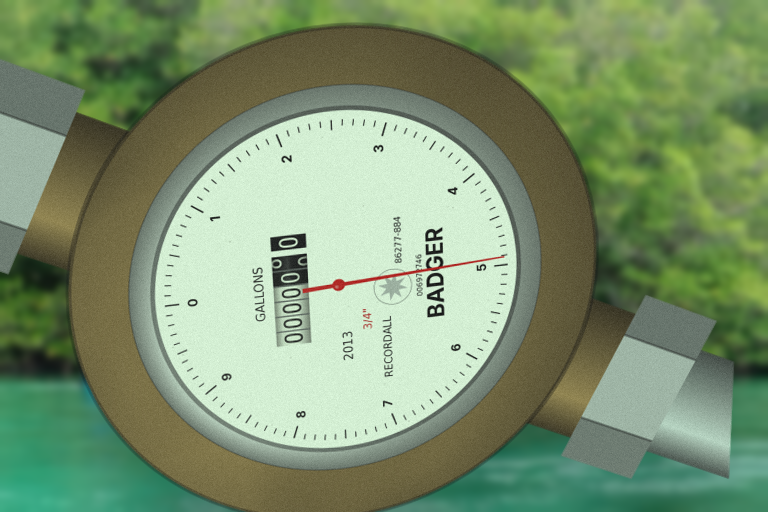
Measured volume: **84.9** gal
